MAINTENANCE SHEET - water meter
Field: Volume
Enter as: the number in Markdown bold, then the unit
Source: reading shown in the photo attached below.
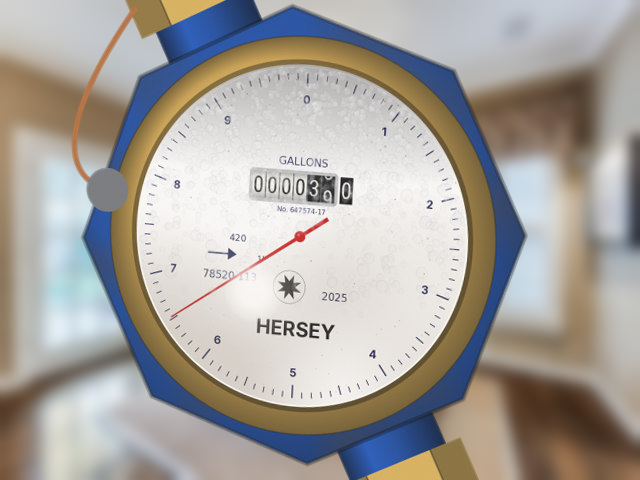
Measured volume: **386.5** gal
